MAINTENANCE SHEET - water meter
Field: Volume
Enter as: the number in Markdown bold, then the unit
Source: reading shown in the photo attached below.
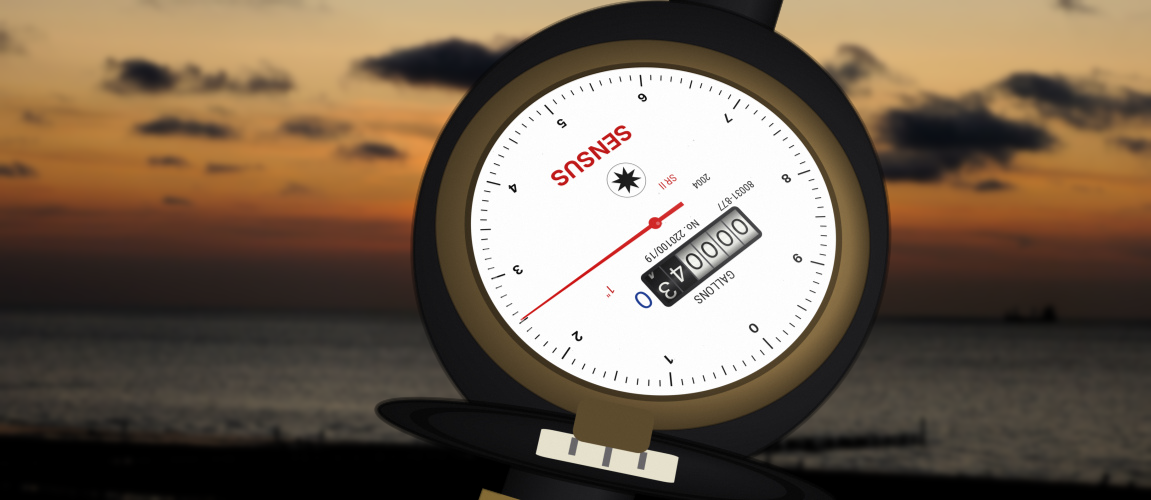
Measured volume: **432.5** gal
